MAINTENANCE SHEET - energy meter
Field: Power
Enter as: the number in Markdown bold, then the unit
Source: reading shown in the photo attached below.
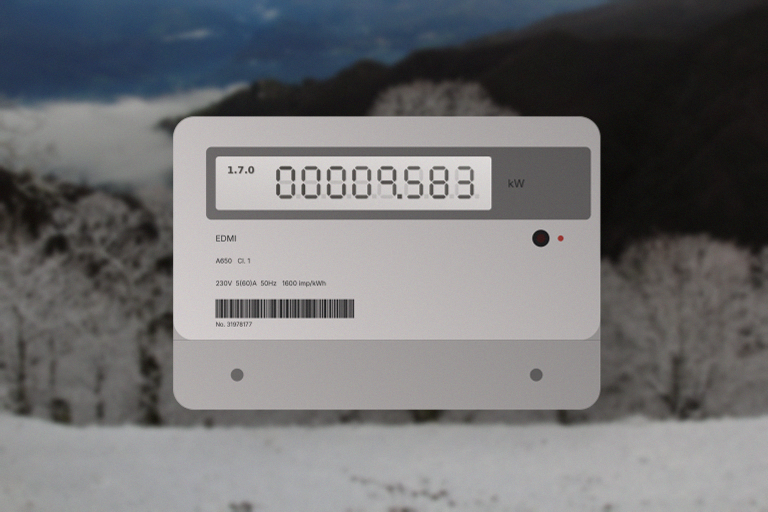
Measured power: **9.583** kW
